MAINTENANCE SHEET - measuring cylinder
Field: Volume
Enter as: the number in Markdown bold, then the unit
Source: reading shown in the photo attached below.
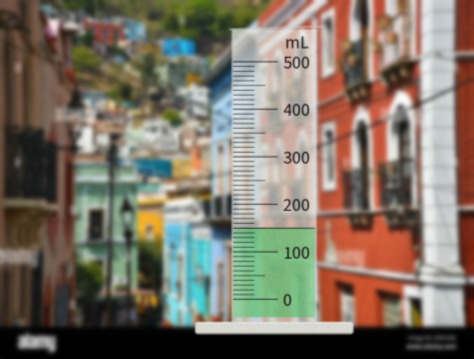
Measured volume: **150** mL
